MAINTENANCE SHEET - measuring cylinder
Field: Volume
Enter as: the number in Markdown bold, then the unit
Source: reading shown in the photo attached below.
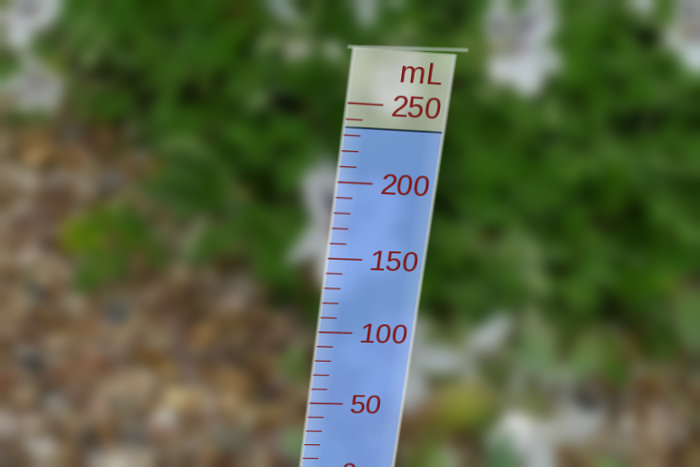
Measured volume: **235** mL
